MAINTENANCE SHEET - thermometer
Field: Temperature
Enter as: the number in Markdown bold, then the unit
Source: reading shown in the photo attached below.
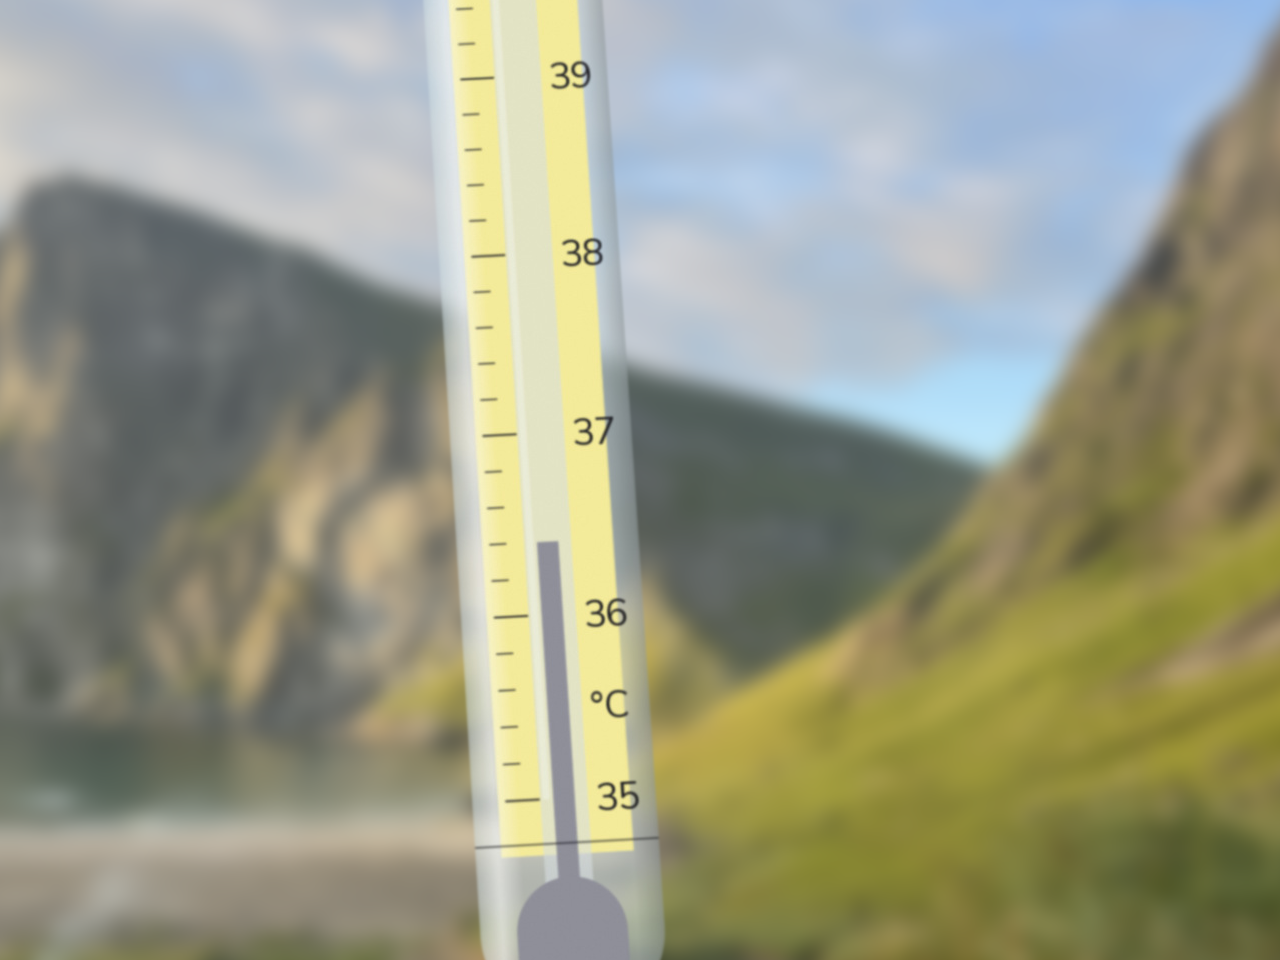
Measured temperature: **36.4** °C
